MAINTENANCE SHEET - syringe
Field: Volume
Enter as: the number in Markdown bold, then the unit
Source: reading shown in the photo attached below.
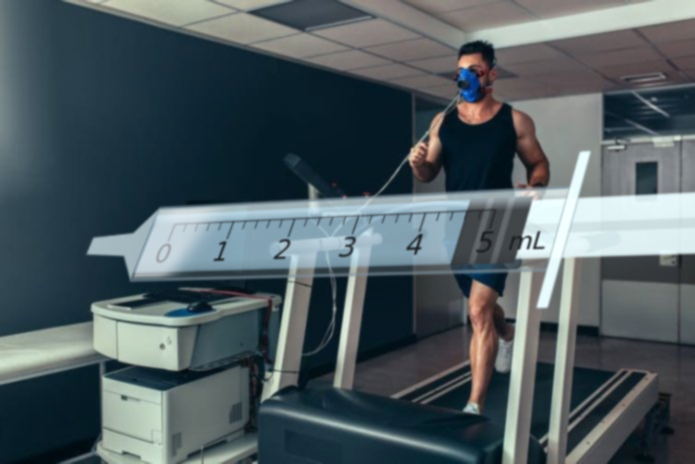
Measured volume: **4.6** mL
